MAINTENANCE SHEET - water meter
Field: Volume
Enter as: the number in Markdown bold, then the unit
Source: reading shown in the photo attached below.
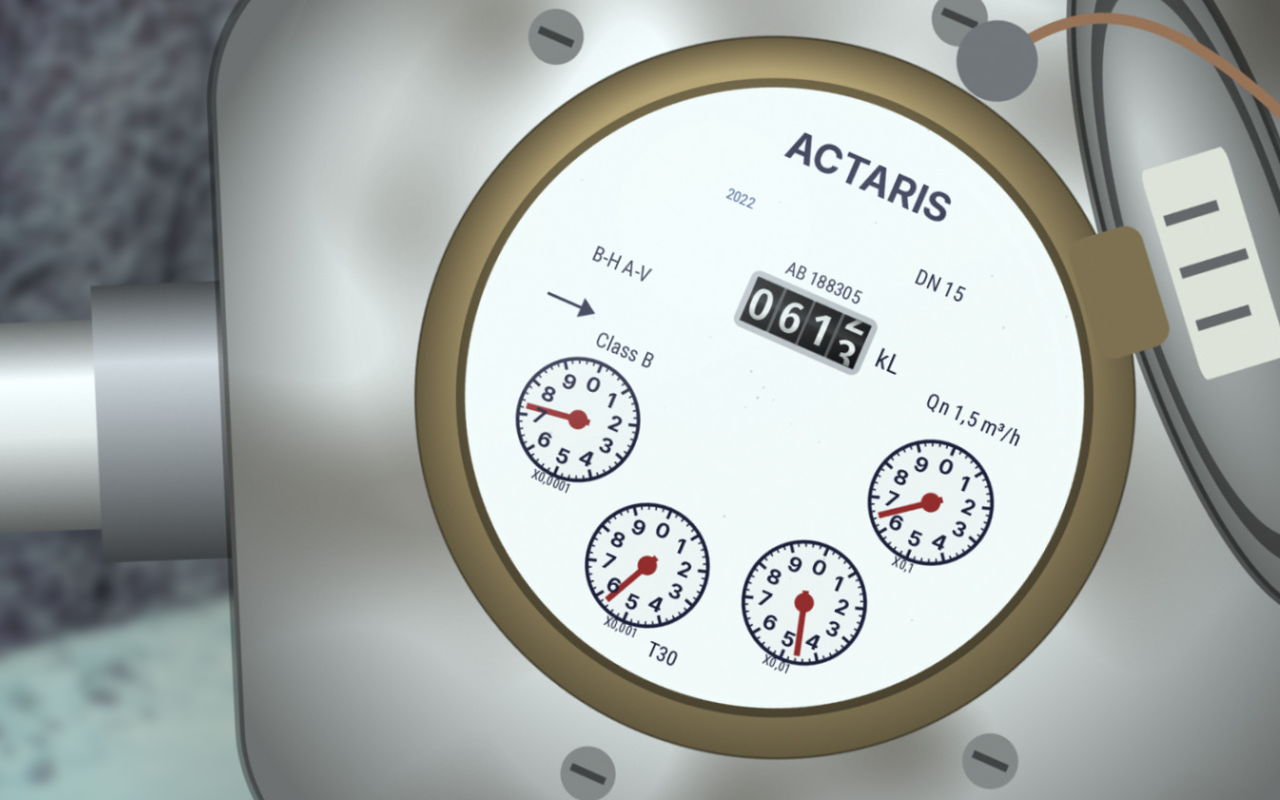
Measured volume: **612.6457** kL
